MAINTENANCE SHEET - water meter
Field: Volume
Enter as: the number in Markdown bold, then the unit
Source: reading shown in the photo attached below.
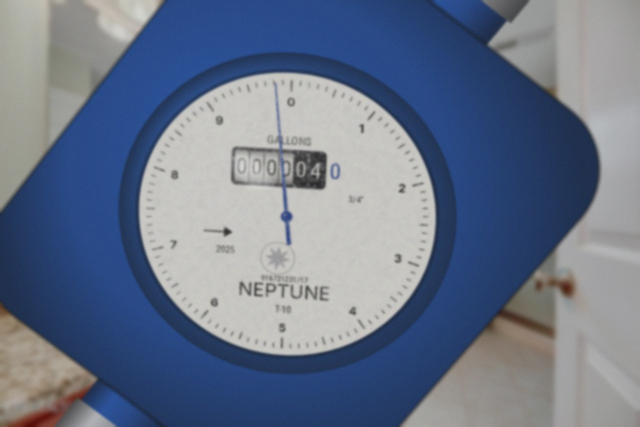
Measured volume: **39.8** gal
